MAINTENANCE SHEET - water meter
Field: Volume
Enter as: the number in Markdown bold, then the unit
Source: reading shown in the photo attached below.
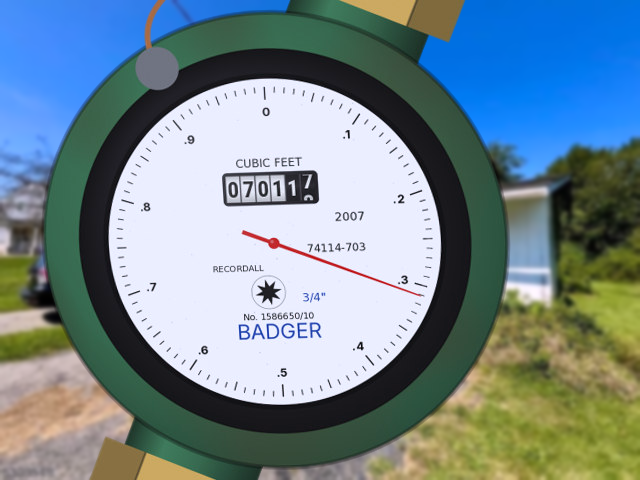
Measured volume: **70117.31** ft³
